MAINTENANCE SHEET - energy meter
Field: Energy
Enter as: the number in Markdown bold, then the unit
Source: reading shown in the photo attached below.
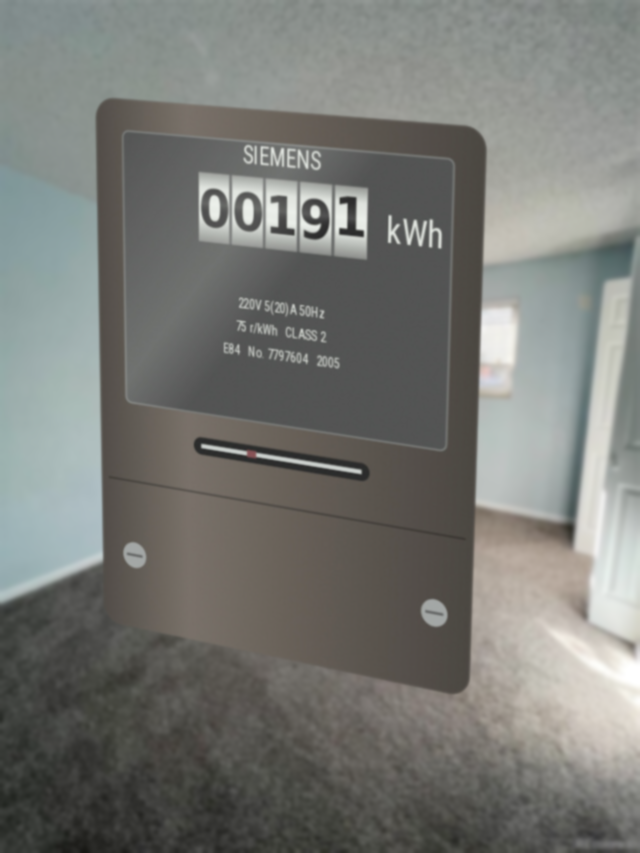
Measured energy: **191** kWh
